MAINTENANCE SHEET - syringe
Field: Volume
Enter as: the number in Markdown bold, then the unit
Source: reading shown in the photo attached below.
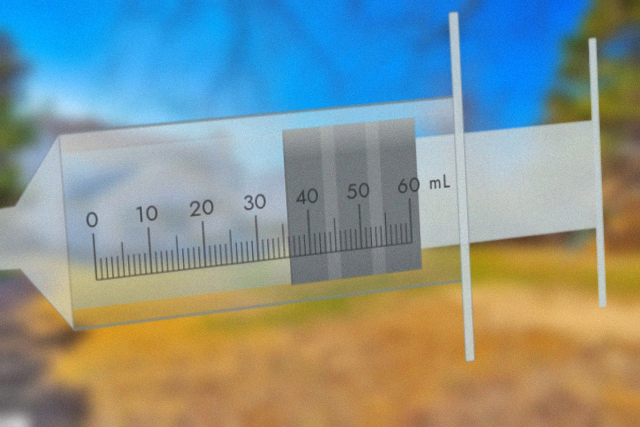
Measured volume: **36** mL
